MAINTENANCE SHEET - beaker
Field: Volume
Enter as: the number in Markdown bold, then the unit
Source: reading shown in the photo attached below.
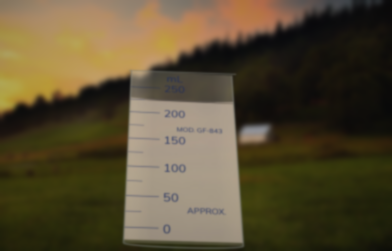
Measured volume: **225** mL
